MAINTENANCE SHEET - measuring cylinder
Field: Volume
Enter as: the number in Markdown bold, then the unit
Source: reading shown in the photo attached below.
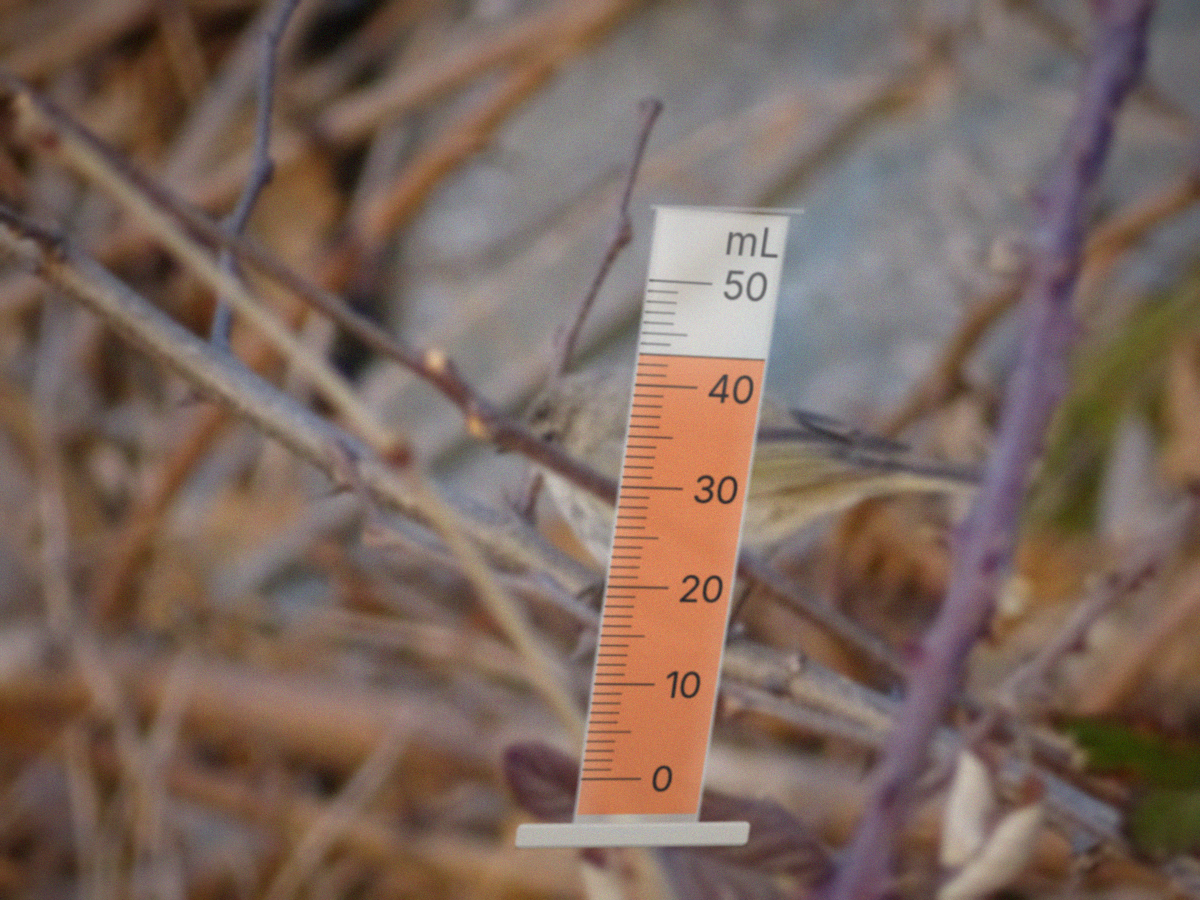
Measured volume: **43** mL
